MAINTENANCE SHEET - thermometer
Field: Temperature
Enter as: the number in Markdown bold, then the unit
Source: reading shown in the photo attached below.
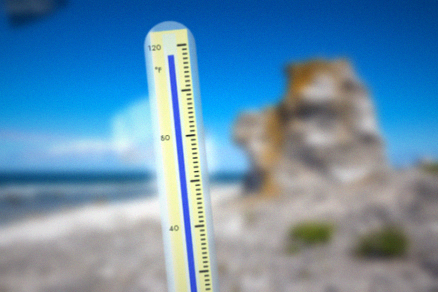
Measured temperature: **116** °F
